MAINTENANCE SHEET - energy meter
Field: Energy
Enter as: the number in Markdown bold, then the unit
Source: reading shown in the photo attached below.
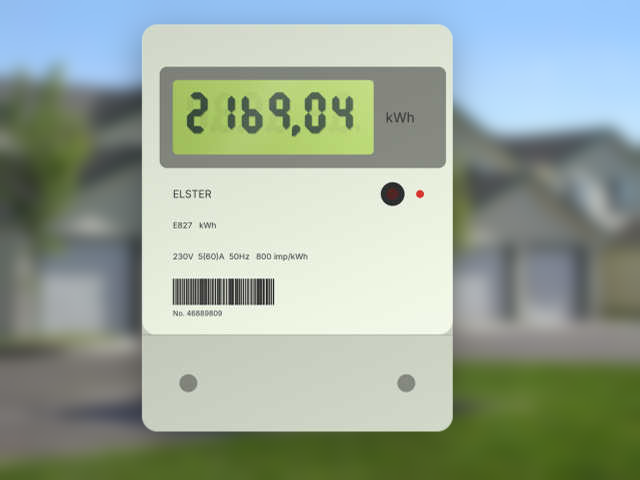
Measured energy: **2169.04** kWh
